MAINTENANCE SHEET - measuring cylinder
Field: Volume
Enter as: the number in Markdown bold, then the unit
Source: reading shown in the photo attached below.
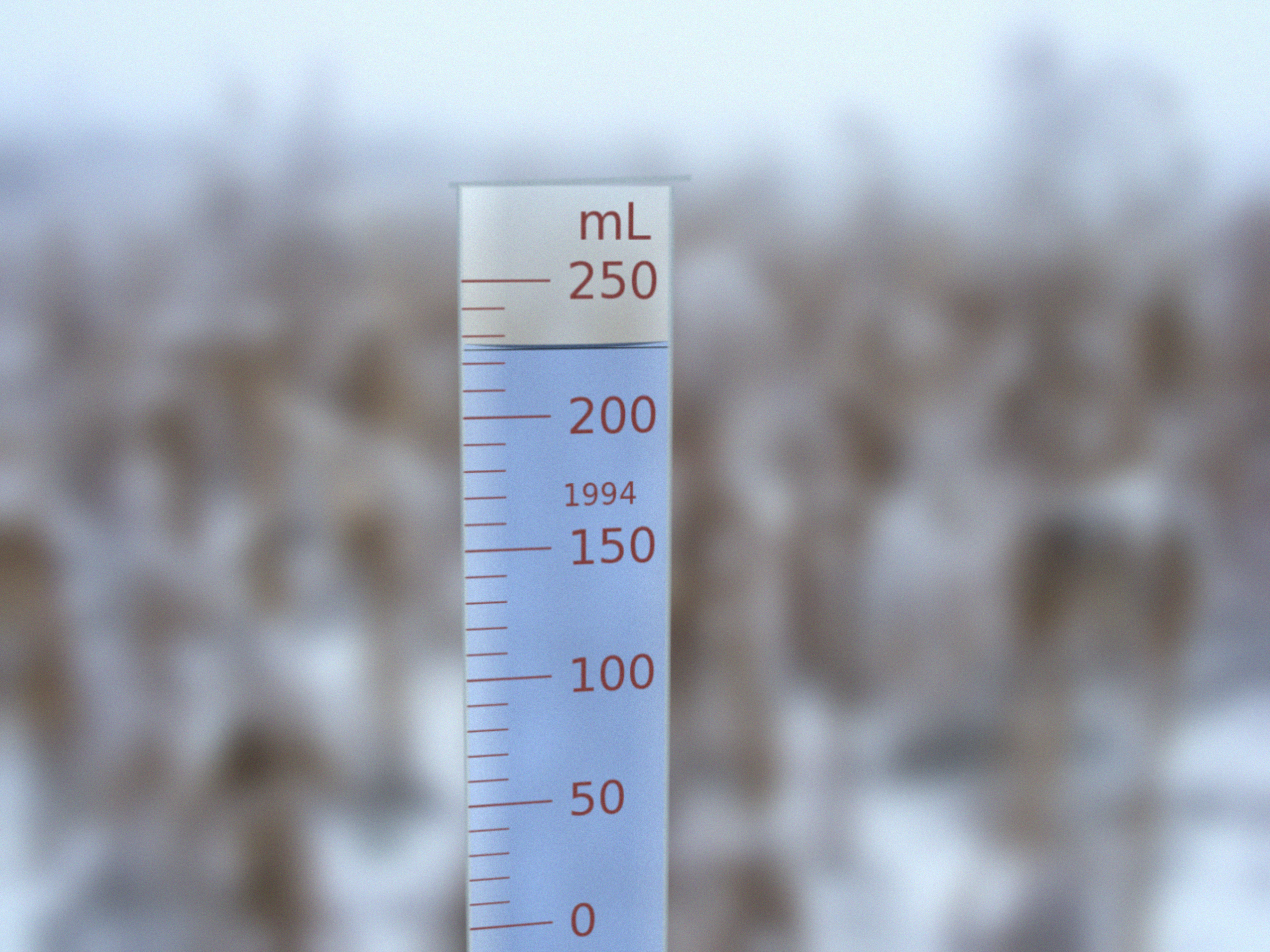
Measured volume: **225** mL
